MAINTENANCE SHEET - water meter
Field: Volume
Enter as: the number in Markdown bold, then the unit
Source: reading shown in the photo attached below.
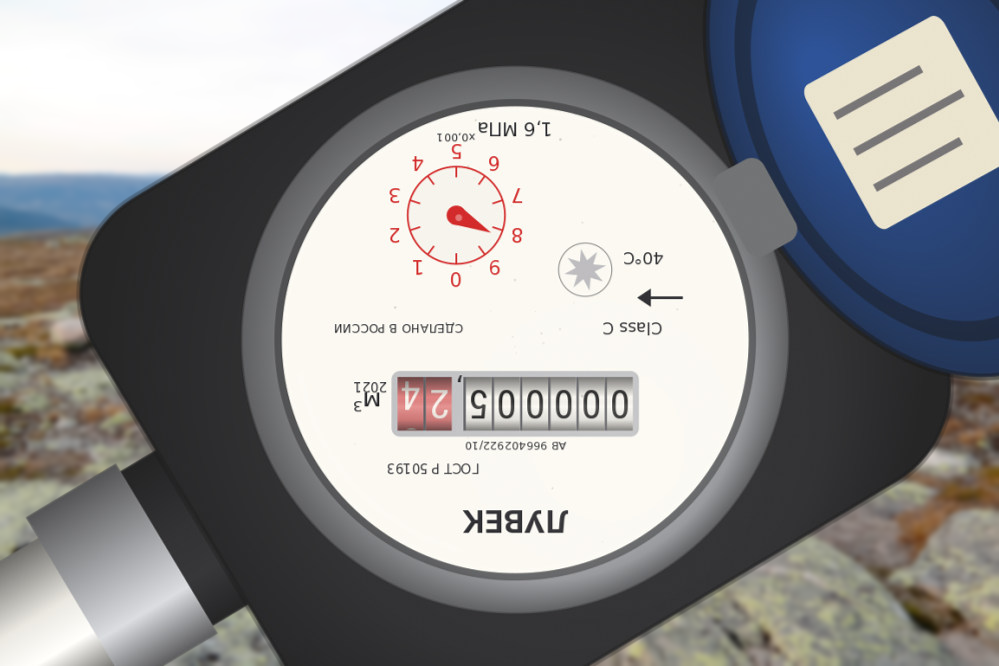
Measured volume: **5.238** m³
